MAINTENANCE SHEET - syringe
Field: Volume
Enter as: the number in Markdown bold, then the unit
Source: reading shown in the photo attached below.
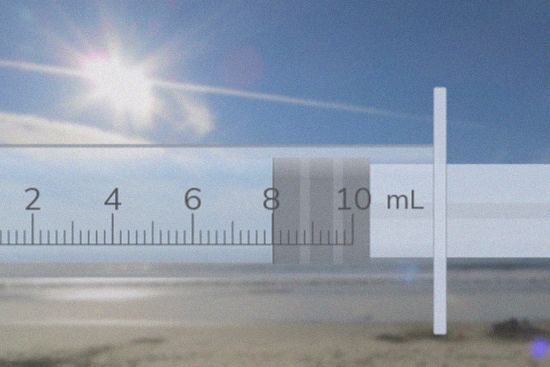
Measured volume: **8** mL
